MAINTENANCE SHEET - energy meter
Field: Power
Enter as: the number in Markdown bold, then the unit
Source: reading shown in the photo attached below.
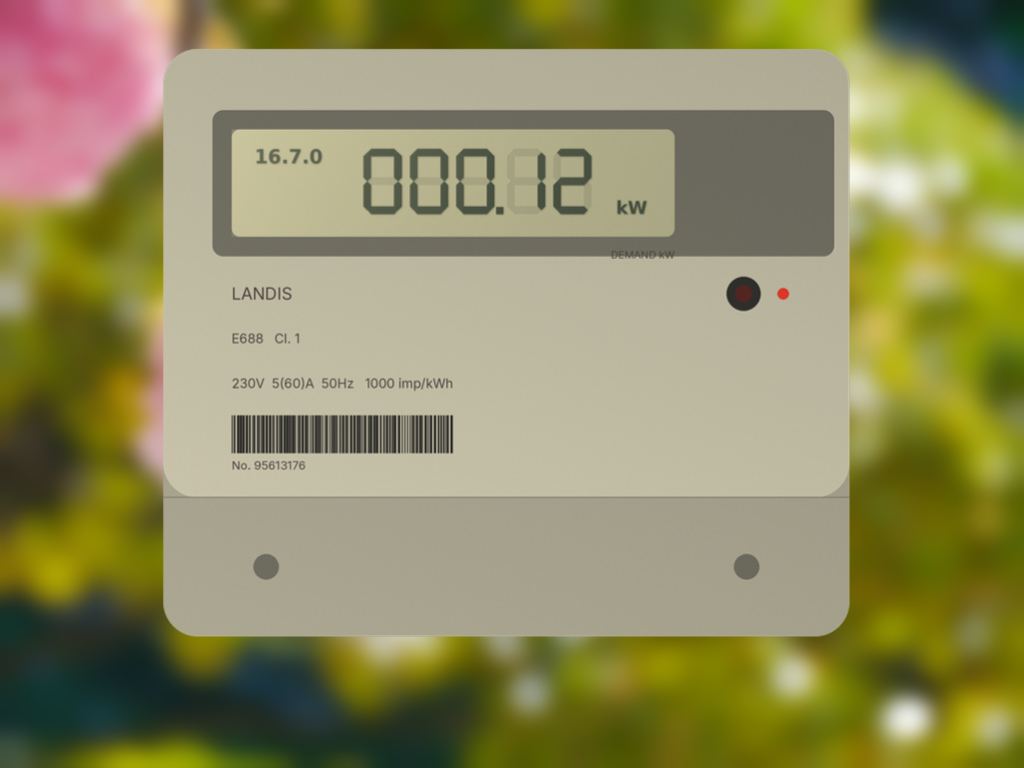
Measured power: **0.12** kW
